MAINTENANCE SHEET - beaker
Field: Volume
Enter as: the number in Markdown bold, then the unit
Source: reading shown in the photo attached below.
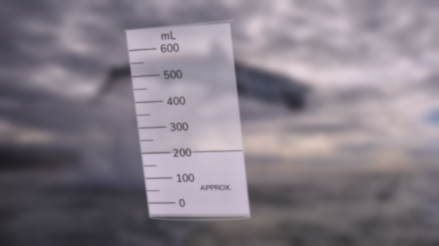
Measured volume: **200** mL
